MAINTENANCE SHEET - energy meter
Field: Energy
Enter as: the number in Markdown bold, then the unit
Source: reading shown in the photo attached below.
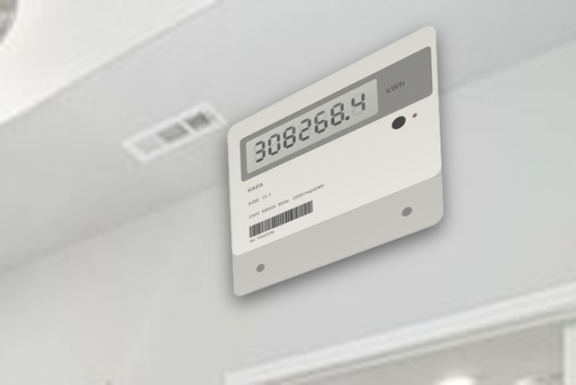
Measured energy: **308268.4** kWh
